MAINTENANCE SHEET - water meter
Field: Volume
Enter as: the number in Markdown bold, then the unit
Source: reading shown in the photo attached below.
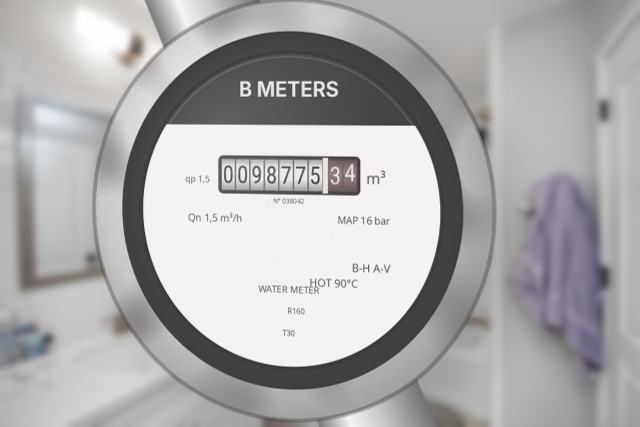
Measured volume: **98775.34** m³
